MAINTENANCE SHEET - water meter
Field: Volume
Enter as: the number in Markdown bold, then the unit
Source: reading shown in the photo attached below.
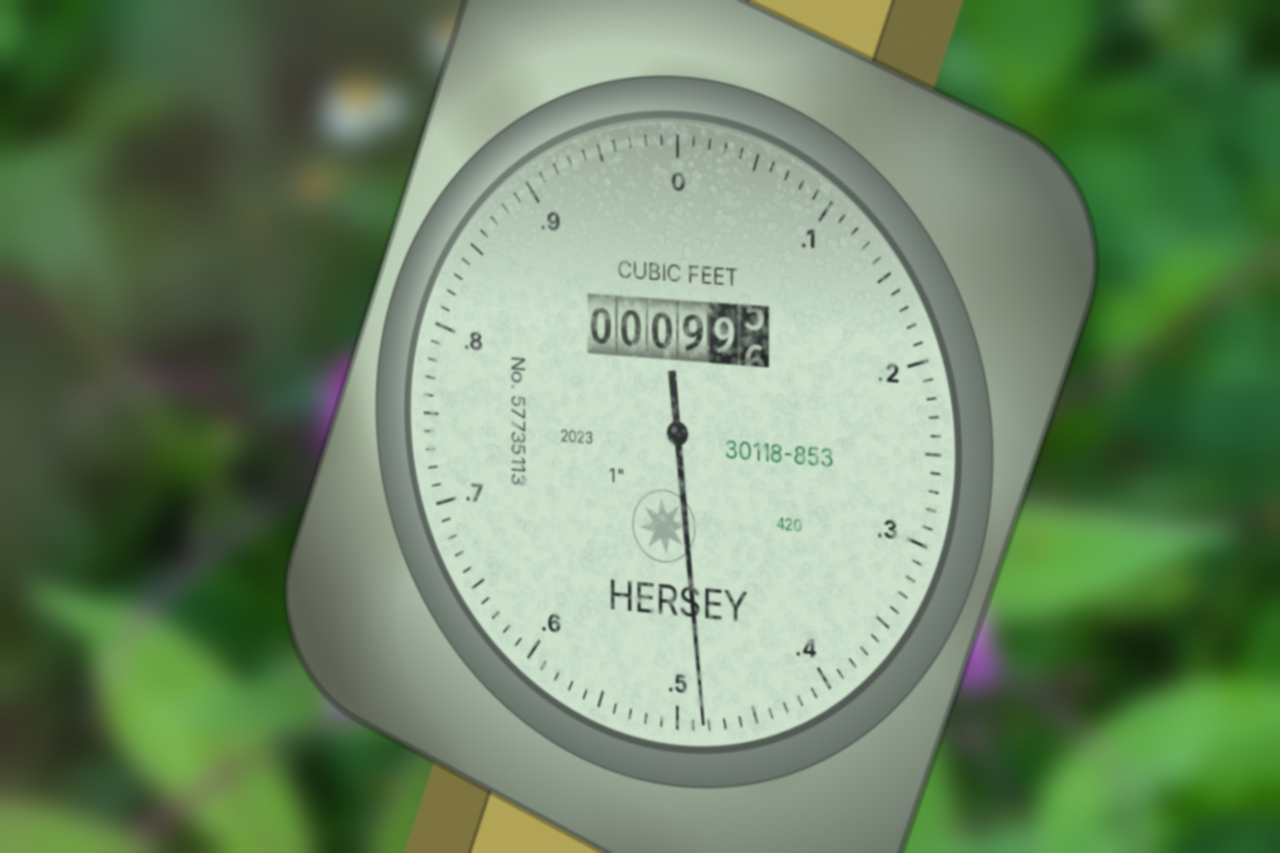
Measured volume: **995.48** ft³
